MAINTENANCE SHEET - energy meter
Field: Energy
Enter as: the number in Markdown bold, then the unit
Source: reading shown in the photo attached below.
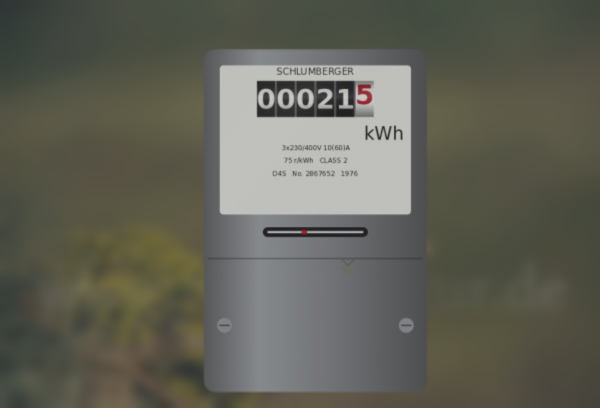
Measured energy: **21.5** kWh
